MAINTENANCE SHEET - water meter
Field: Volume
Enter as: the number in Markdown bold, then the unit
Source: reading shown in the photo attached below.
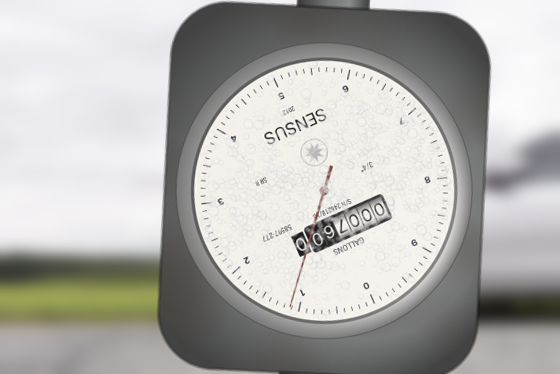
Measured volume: **7601.1** gal
